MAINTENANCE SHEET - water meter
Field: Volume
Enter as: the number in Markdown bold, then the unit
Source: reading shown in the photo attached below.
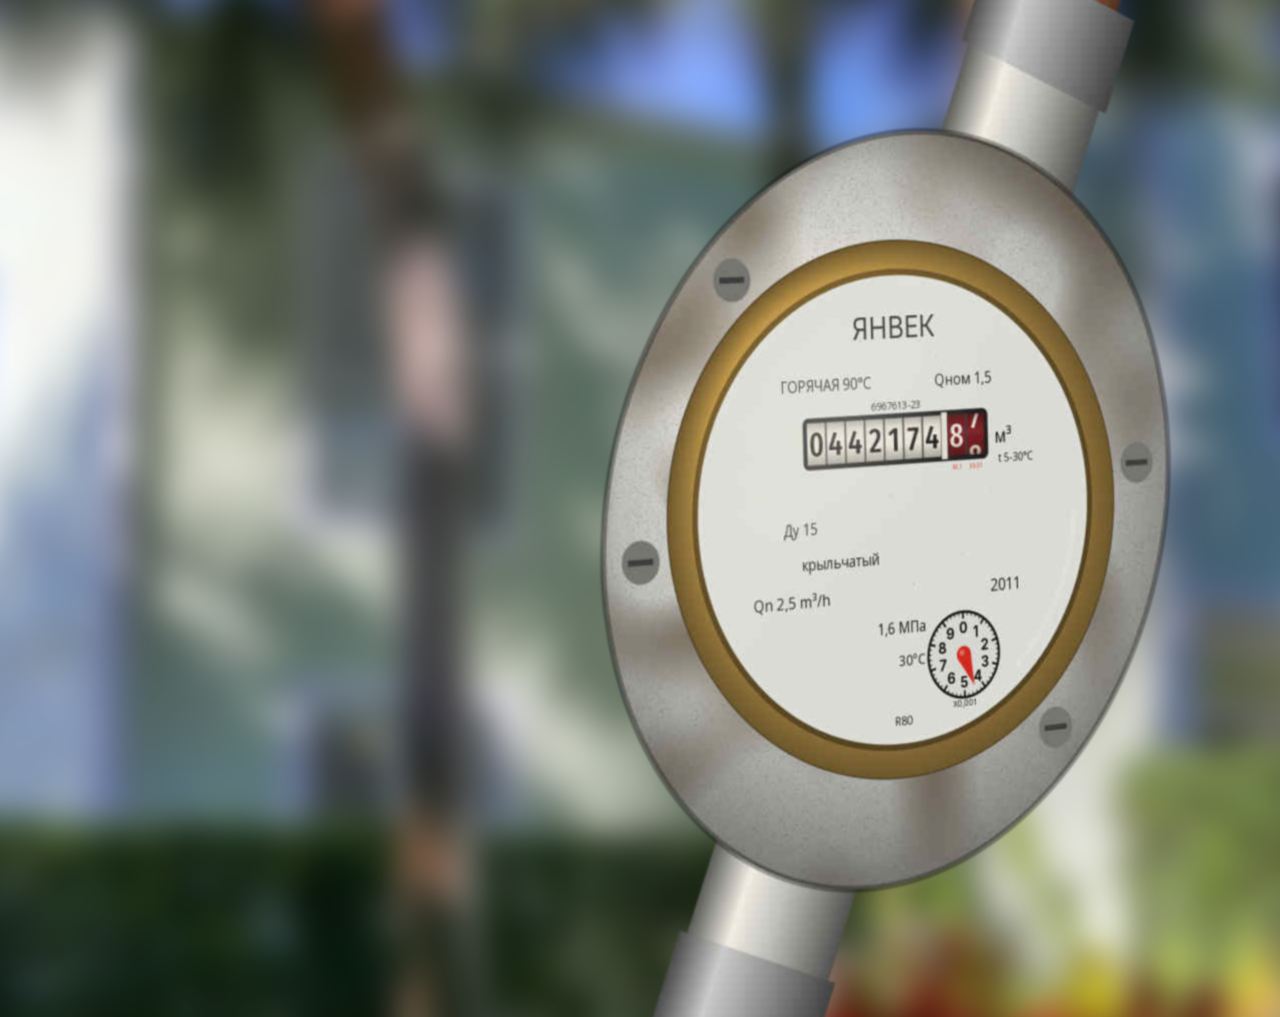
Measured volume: **442174.874** m³
